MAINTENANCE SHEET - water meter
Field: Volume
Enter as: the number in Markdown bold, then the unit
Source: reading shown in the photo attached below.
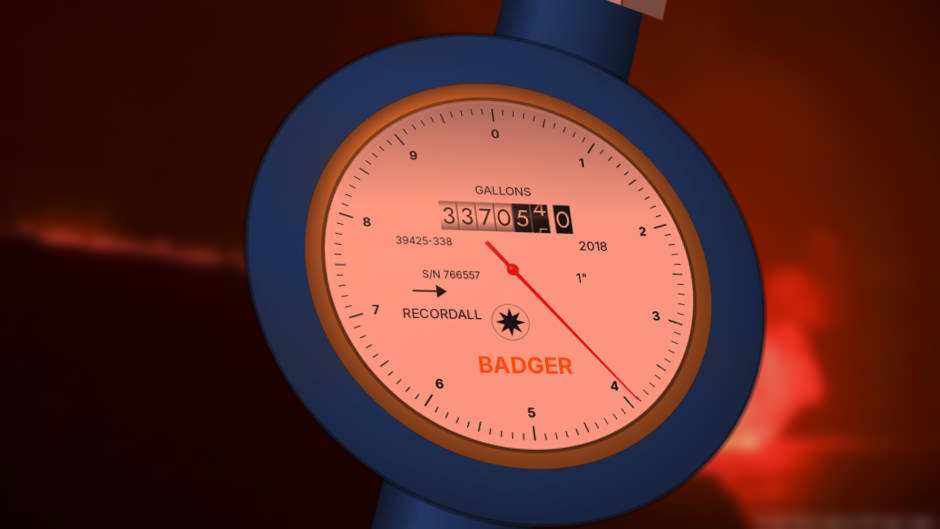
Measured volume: **3370543.9** gal
